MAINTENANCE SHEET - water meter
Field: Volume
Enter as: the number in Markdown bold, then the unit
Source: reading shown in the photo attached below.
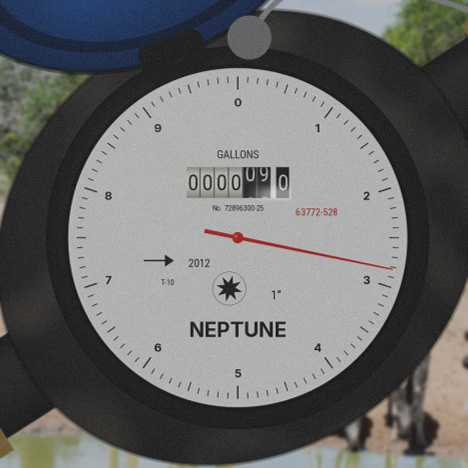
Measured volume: **92.8** gal
